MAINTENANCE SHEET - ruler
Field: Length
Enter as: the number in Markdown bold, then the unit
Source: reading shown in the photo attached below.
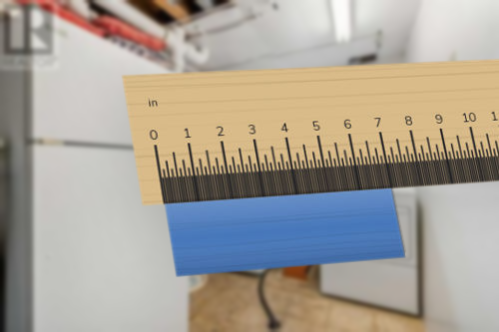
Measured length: **7** in
